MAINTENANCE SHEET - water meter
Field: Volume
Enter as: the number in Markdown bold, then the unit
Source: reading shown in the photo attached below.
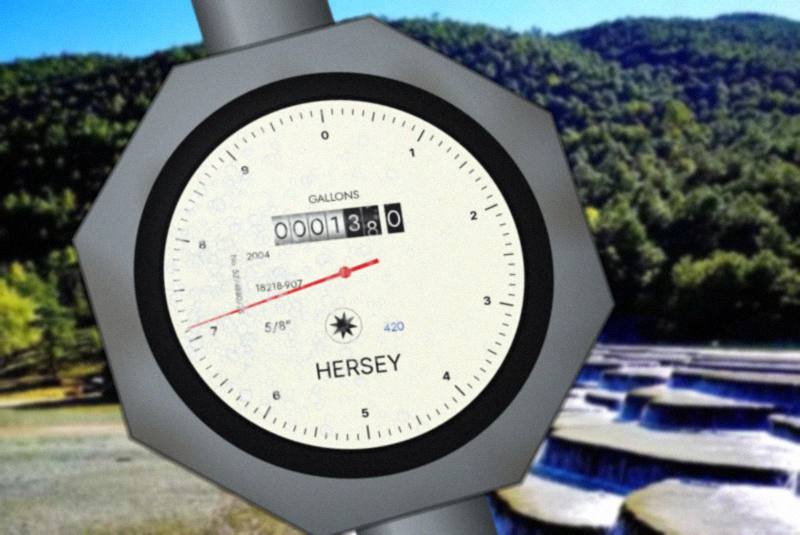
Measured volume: **1377.1** gal
